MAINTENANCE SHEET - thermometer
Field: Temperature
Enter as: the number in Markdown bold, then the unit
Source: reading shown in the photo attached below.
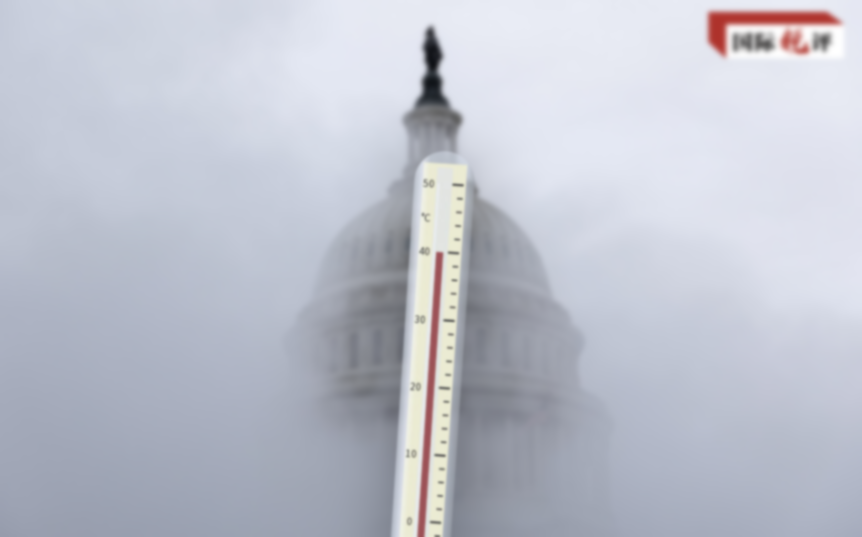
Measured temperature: **40** °C
